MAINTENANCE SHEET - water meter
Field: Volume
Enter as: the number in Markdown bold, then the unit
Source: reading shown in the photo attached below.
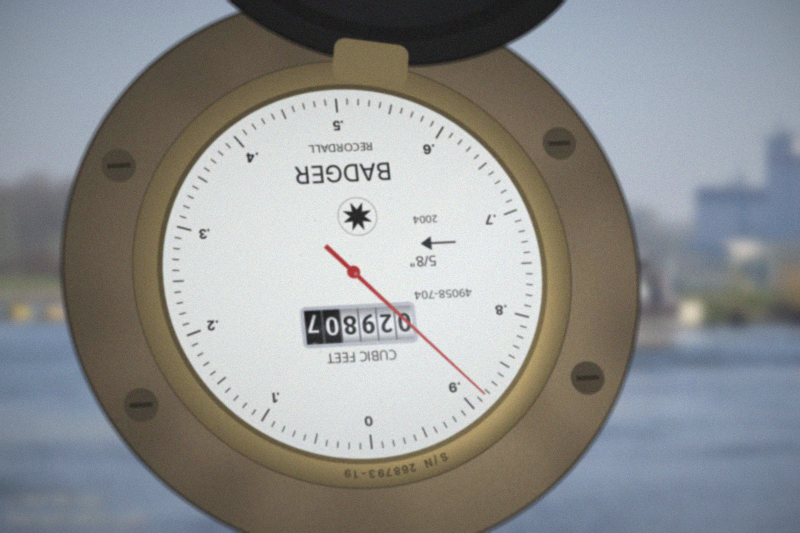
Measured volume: **29806.88** ft³
